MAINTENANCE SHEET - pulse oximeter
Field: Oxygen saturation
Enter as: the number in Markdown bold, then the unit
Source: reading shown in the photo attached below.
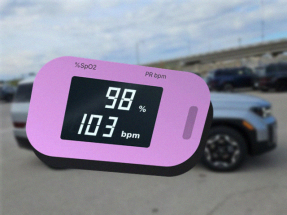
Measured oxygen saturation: **98** %
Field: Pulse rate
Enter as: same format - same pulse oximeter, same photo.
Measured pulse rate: **103** bpm
